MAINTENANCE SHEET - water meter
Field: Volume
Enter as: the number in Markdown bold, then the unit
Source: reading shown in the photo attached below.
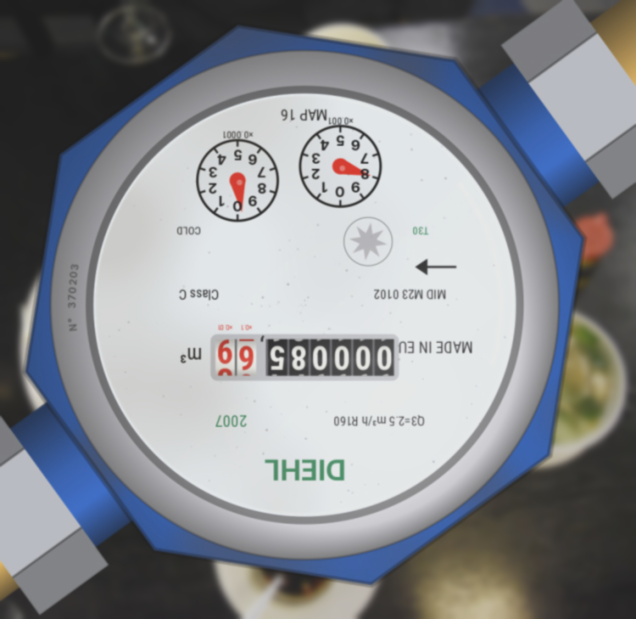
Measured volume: **85.6879** m³
